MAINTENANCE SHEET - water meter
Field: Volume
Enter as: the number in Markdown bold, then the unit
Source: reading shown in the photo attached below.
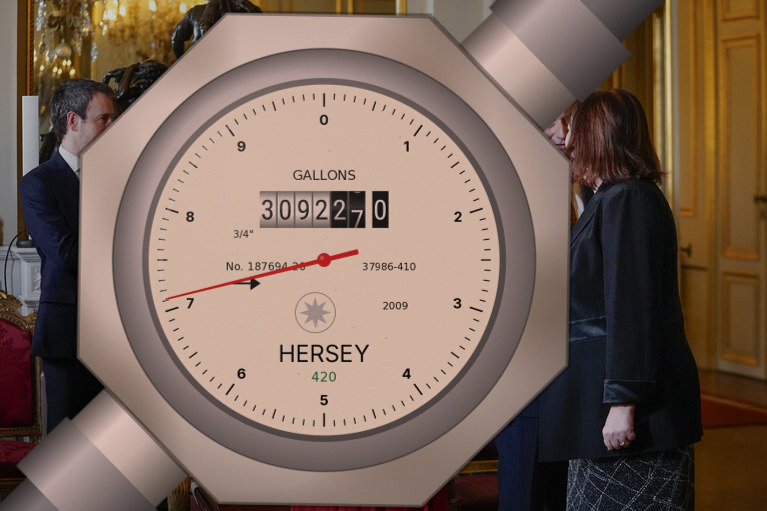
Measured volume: **3092267.1** gal
